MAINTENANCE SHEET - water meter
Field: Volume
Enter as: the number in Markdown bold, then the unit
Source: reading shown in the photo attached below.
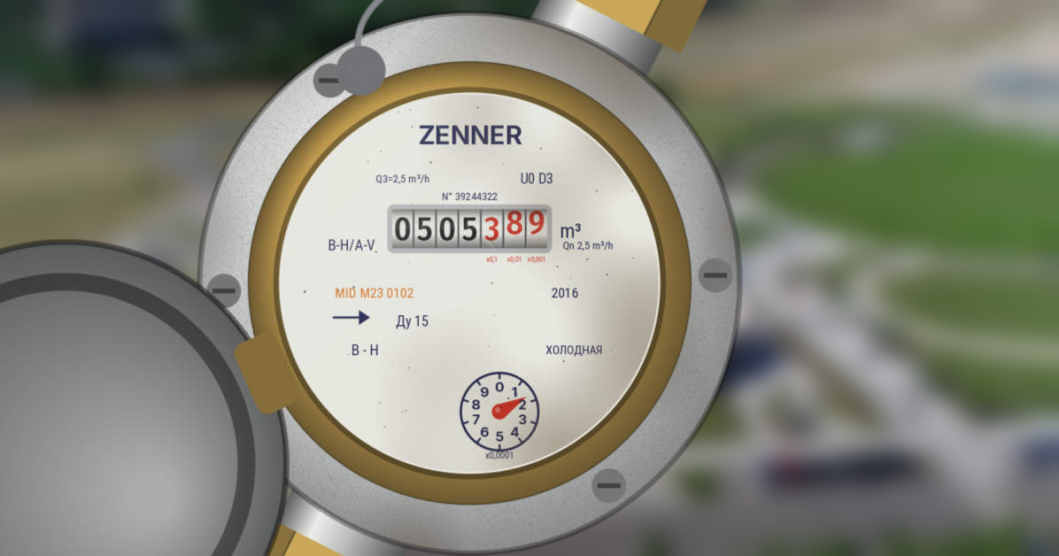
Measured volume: **505.3891** m³
